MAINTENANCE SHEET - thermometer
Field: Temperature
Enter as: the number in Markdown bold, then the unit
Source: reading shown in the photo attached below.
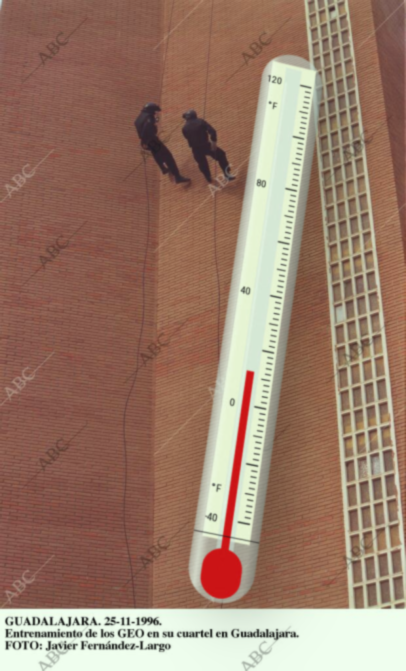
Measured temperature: **12** °F
